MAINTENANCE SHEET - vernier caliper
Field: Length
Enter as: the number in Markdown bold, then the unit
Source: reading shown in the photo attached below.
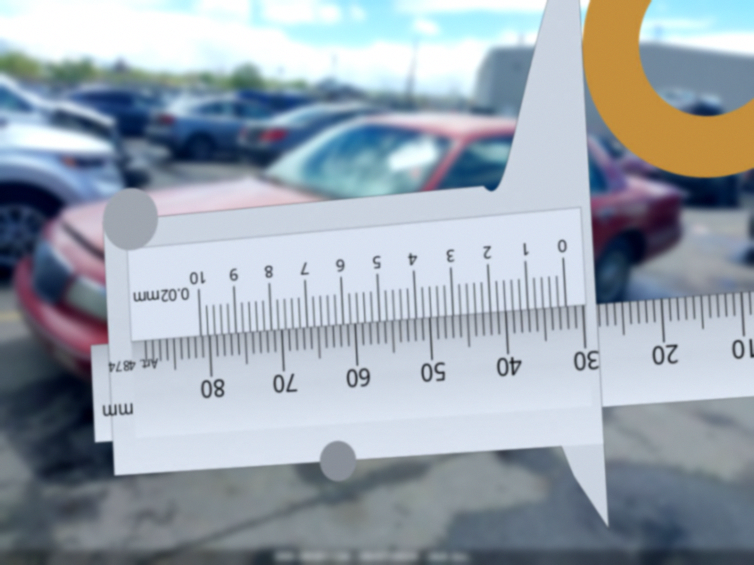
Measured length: **32.2** mm
